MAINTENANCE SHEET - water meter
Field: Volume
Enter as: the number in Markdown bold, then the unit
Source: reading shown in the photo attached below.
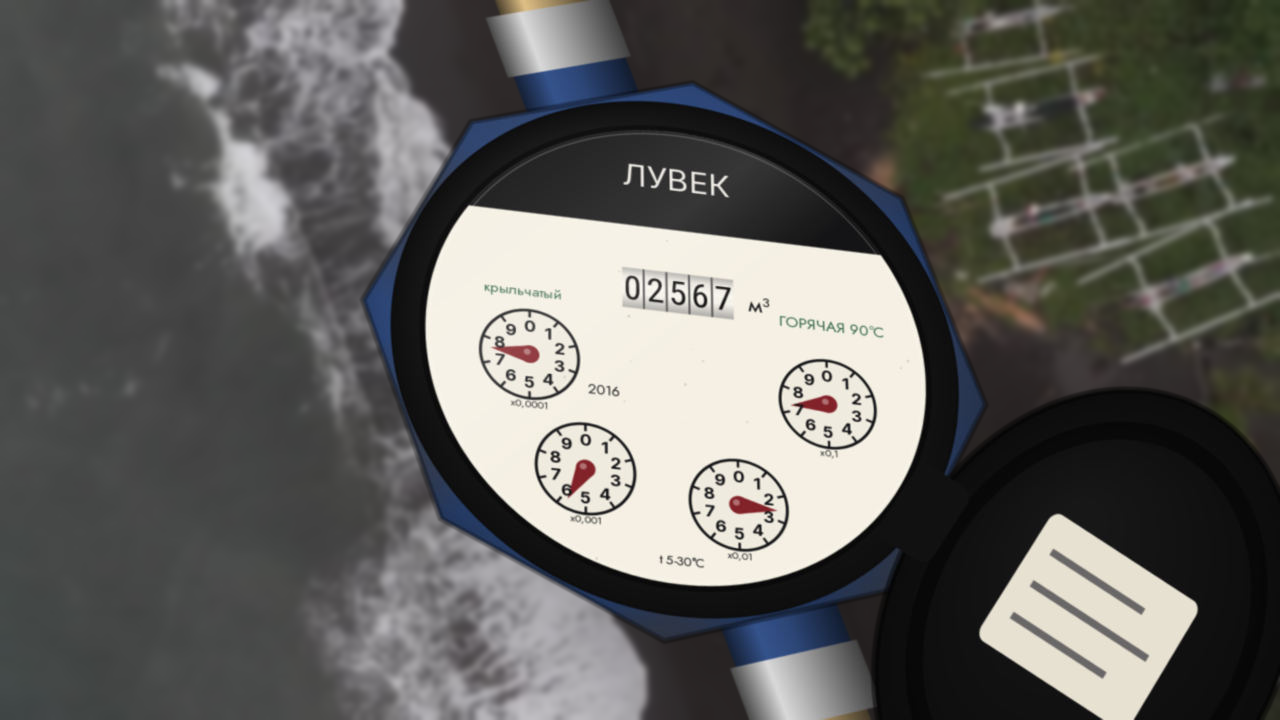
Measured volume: **2567.7257** m³
